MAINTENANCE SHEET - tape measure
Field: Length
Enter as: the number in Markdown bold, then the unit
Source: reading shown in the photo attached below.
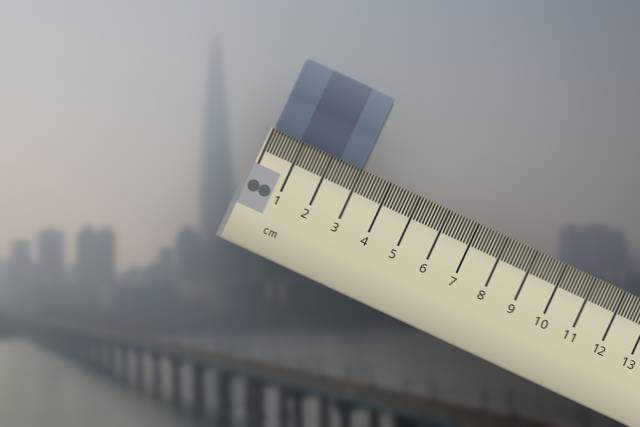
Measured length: **3** cm
